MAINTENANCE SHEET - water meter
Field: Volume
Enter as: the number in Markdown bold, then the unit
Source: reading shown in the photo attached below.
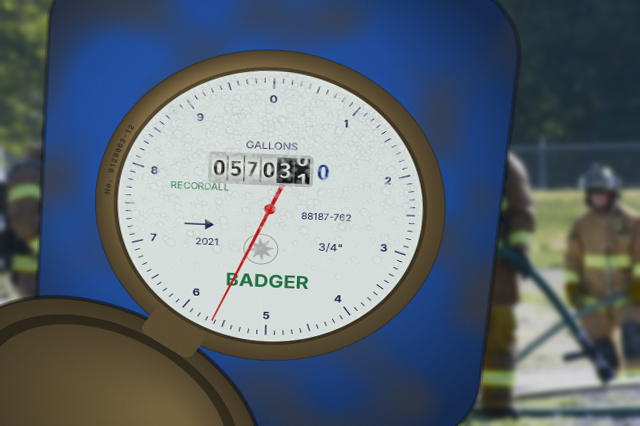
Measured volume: **570305.6** gal
